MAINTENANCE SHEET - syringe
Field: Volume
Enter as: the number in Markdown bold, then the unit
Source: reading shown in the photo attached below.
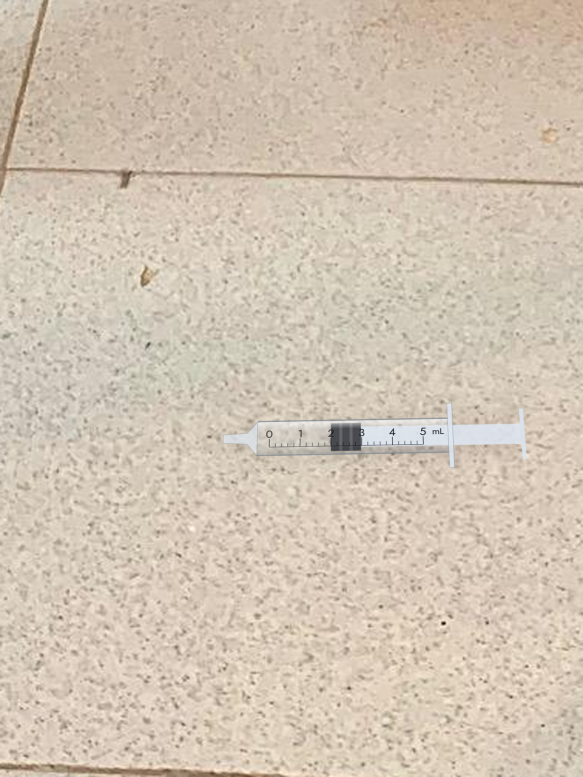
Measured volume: **2** mL
